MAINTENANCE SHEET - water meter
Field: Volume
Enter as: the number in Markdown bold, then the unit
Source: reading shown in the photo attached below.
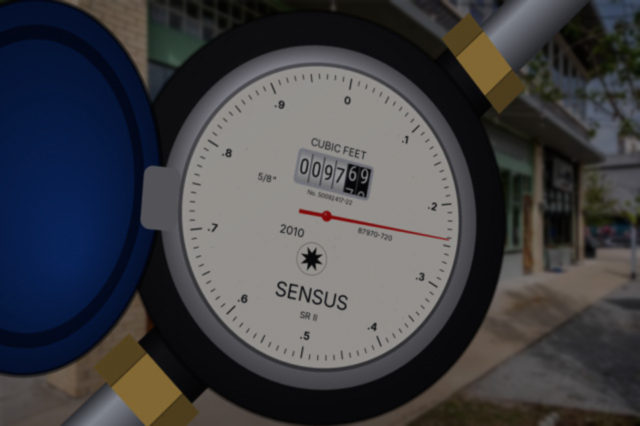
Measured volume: **9769.24** ft³
